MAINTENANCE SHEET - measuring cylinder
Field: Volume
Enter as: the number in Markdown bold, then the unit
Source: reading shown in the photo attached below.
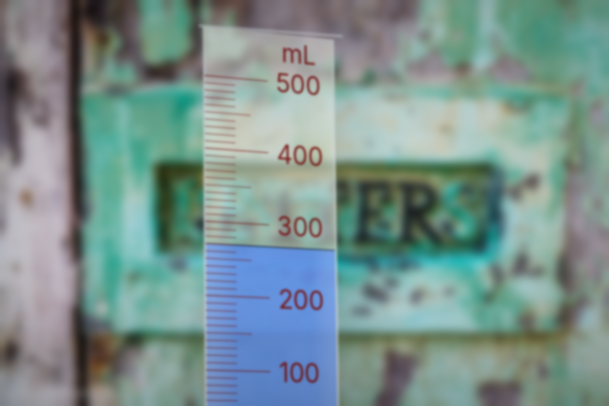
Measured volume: **270** mL
